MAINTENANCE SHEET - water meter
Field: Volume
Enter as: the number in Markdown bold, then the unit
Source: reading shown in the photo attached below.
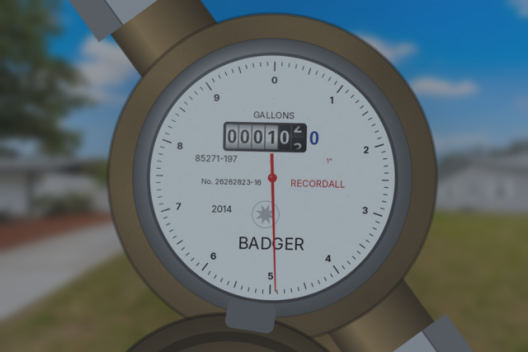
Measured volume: **1024.9** gal
